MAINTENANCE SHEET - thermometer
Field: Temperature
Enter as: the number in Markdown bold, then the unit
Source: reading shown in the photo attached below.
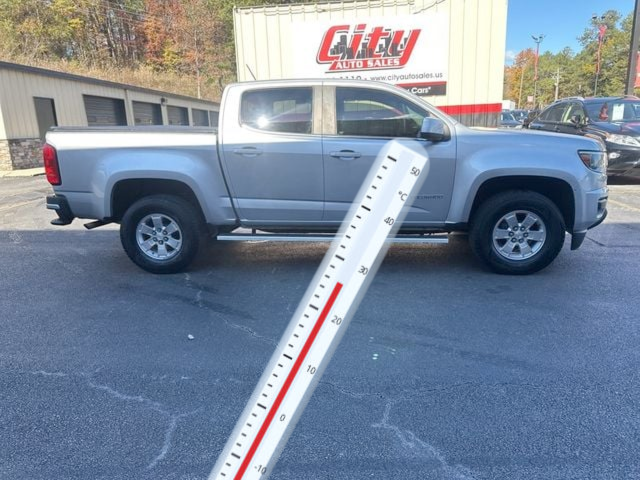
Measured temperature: **26** °C
